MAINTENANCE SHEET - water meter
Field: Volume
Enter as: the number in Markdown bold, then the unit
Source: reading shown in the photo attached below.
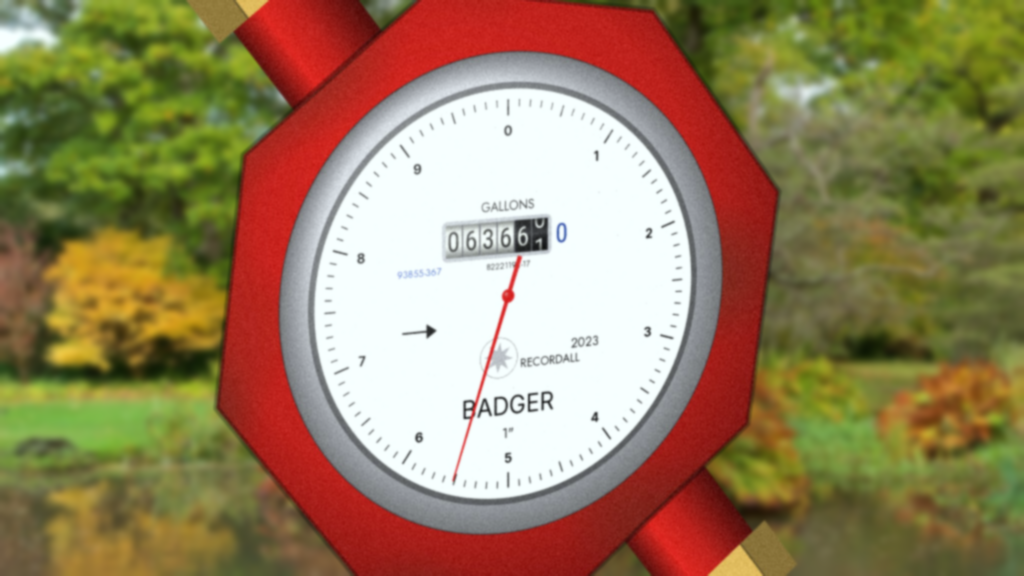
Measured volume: **636605.5** gal
